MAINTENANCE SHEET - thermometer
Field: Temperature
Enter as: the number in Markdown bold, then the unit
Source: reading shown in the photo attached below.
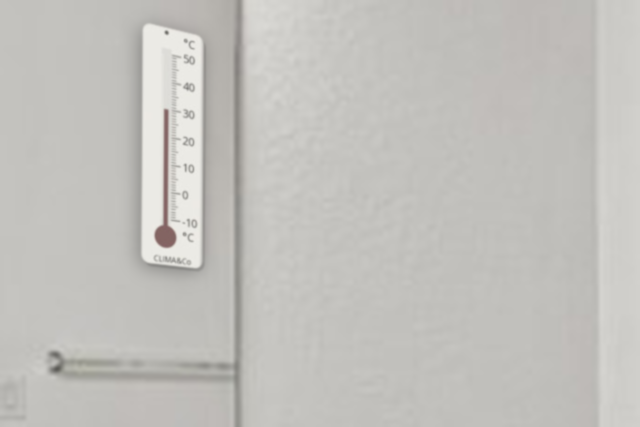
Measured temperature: **30** °C
